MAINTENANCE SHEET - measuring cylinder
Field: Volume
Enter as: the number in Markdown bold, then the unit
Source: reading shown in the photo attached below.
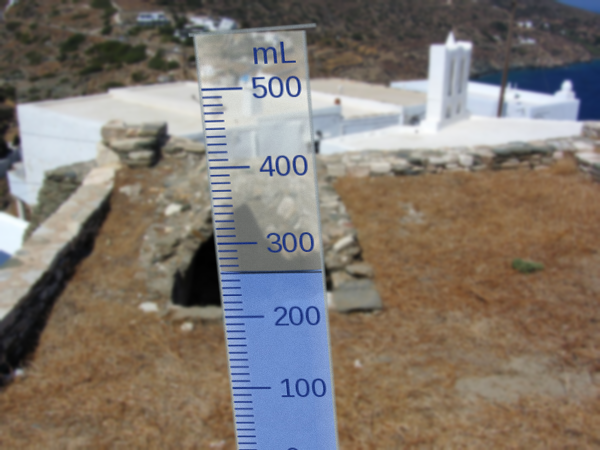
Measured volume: **260** mL
